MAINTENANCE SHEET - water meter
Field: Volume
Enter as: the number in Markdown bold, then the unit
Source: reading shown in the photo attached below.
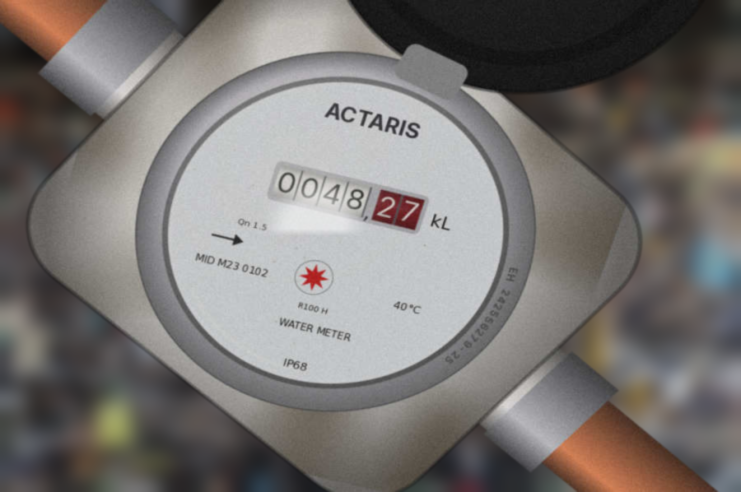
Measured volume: **48.27** kL
